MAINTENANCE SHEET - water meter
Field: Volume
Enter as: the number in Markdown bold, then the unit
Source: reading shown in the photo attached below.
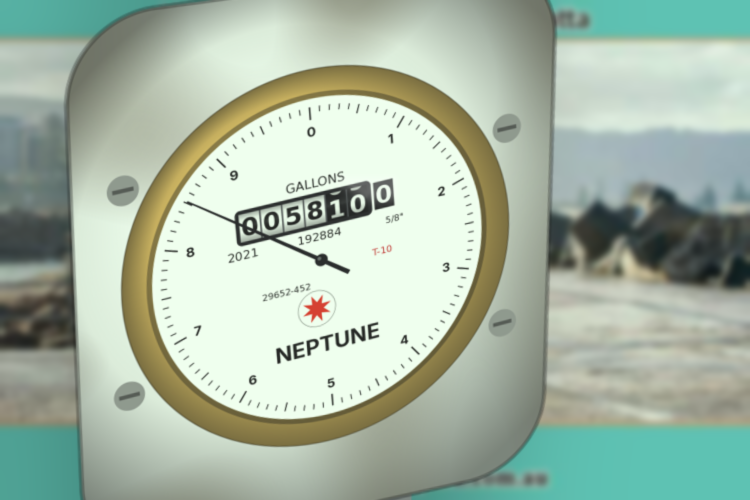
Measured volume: **58098.5** gal
